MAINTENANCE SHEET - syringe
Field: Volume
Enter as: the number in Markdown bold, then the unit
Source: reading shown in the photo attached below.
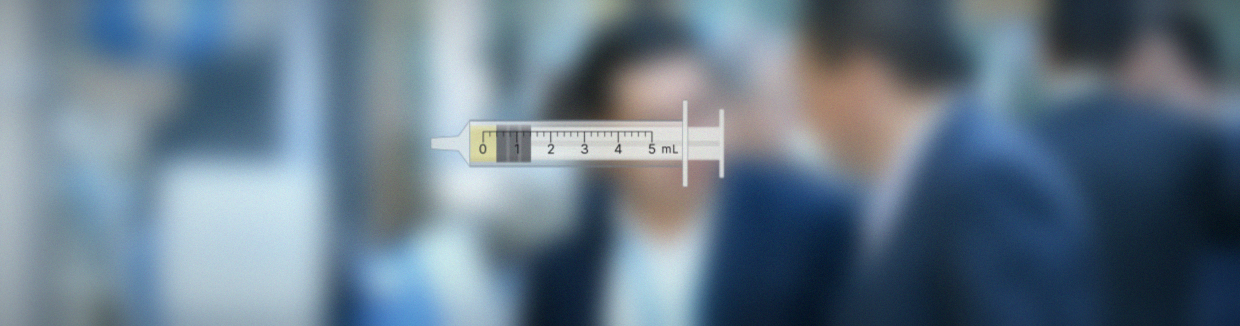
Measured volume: **0.4** mL
